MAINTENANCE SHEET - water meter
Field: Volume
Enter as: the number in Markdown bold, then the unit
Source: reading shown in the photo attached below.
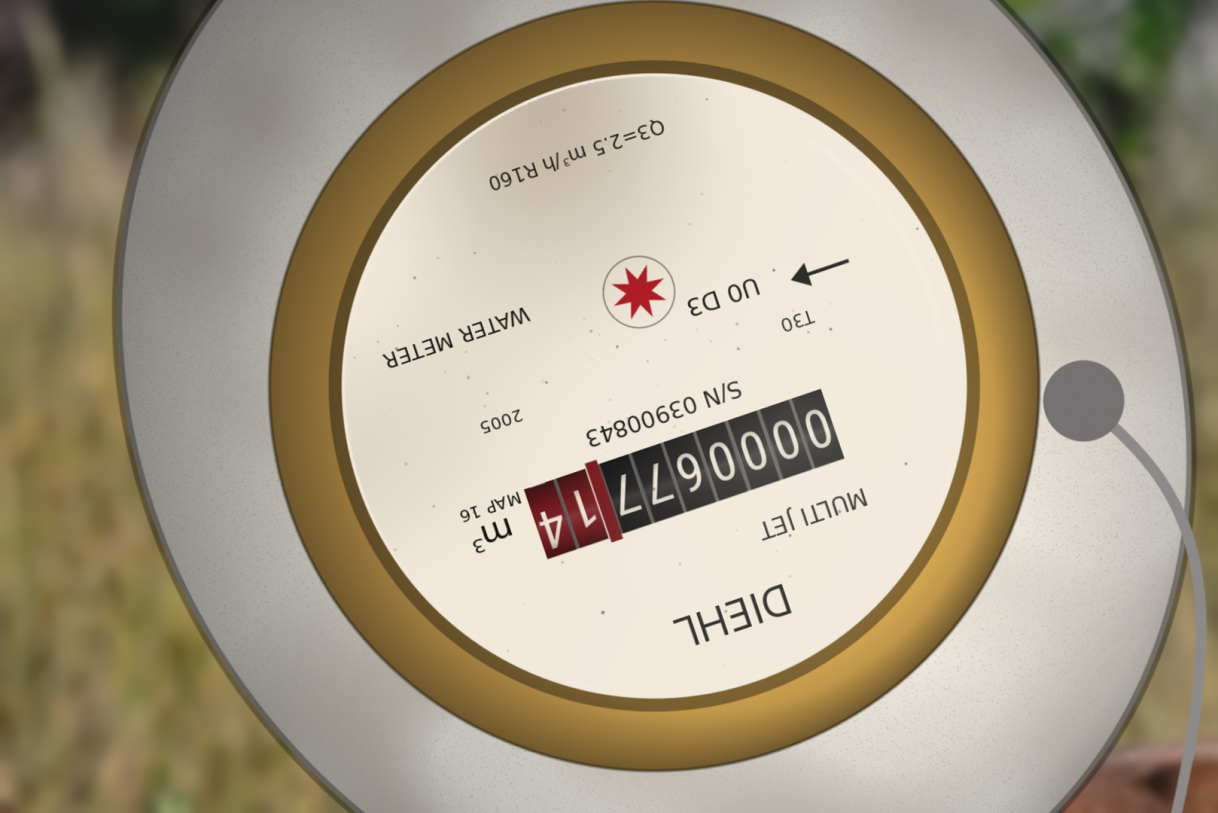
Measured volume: **677.14** m³
